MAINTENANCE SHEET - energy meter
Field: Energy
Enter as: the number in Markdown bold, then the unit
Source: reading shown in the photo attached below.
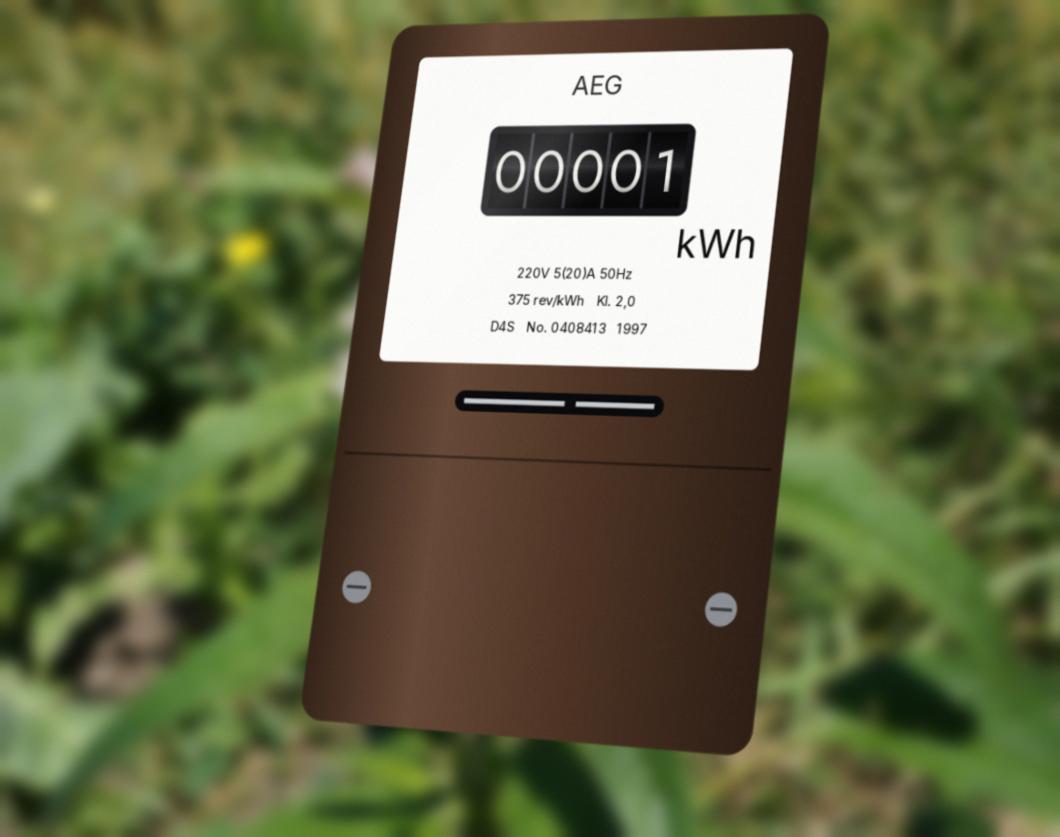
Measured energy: **1** kWh
